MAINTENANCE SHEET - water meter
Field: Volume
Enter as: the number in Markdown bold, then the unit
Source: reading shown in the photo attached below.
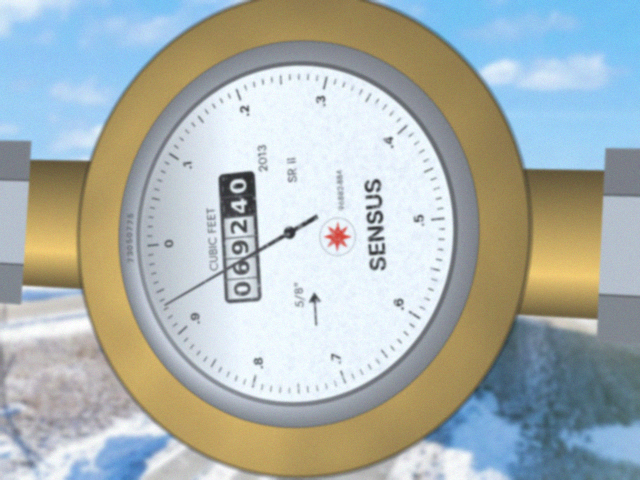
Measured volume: **69239.93** ft³
